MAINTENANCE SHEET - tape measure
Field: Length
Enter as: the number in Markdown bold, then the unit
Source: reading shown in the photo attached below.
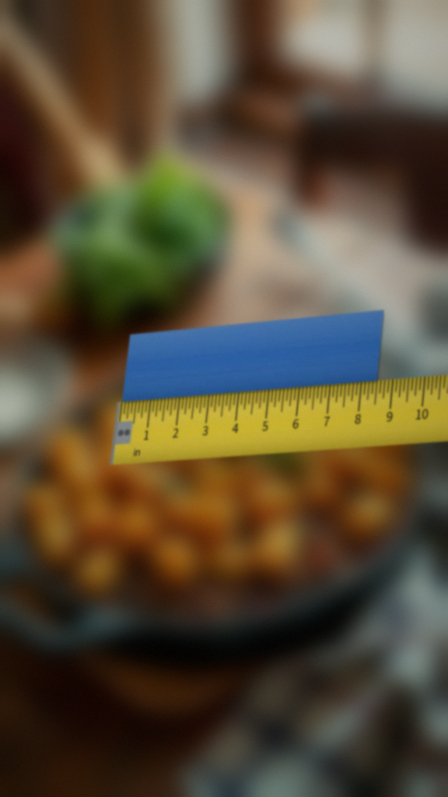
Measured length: **8.5** in
